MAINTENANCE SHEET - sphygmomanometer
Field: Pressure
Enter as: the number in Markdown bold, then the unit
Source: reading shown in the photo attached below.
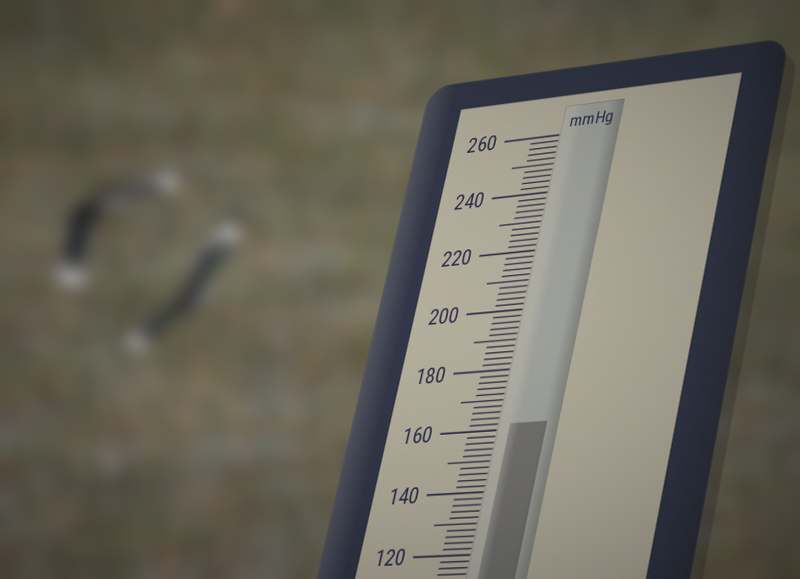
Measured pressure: **162** mmHg
